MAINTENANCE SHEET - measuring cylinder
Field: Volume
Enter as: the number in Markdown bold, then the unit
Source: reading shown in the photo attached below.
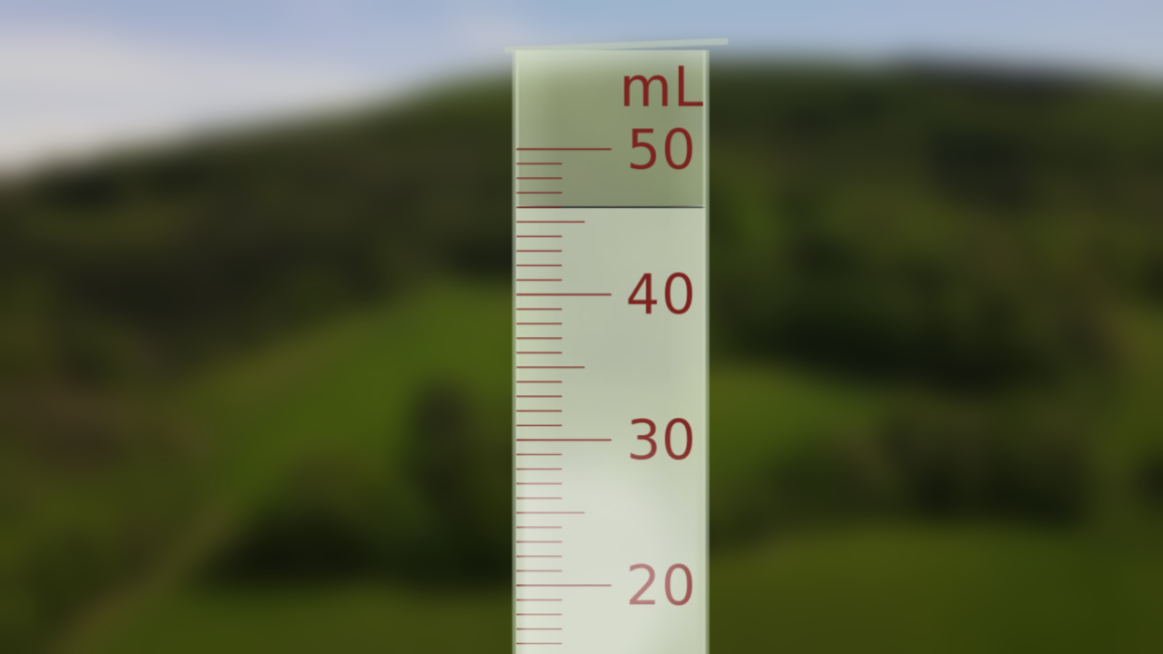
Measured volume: **46** mL
